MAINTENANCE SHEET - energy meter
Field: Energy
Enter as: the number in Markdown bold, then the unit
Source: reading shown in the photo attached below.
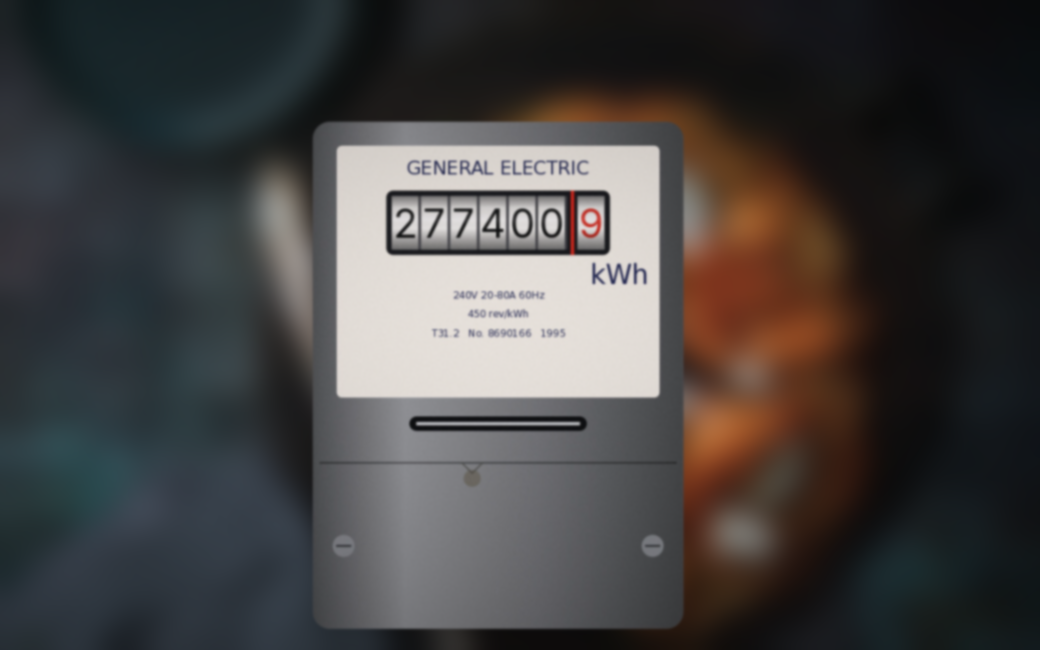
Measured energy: **277400.9** kWh
